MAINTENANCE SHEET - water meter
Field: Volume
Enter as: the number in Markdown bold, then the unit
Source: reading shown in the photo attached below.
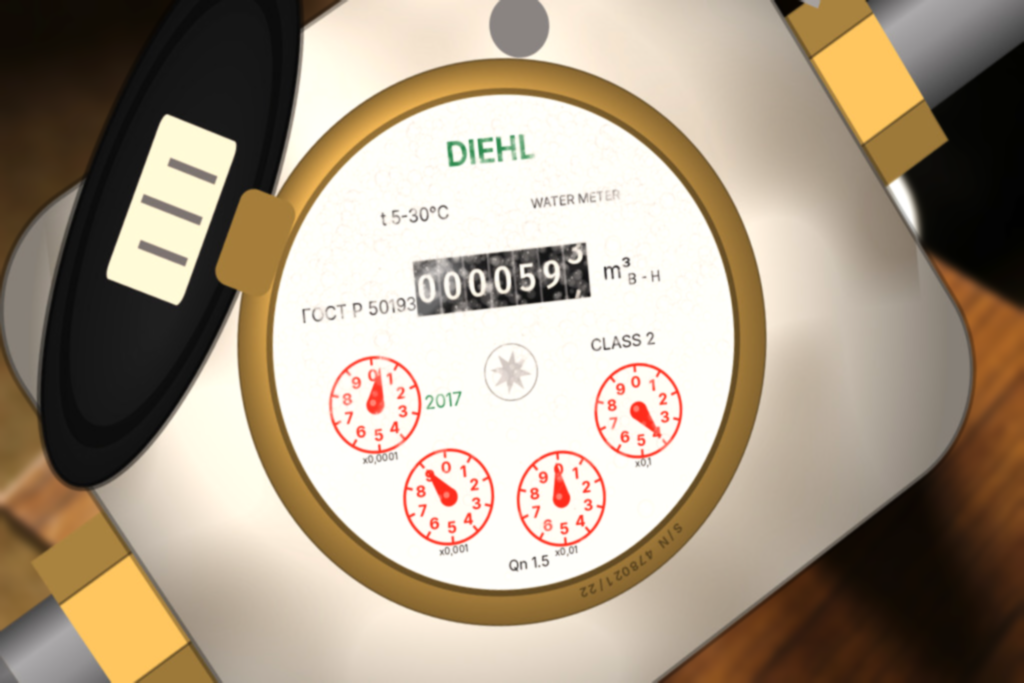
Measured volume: **593.3990** m³
